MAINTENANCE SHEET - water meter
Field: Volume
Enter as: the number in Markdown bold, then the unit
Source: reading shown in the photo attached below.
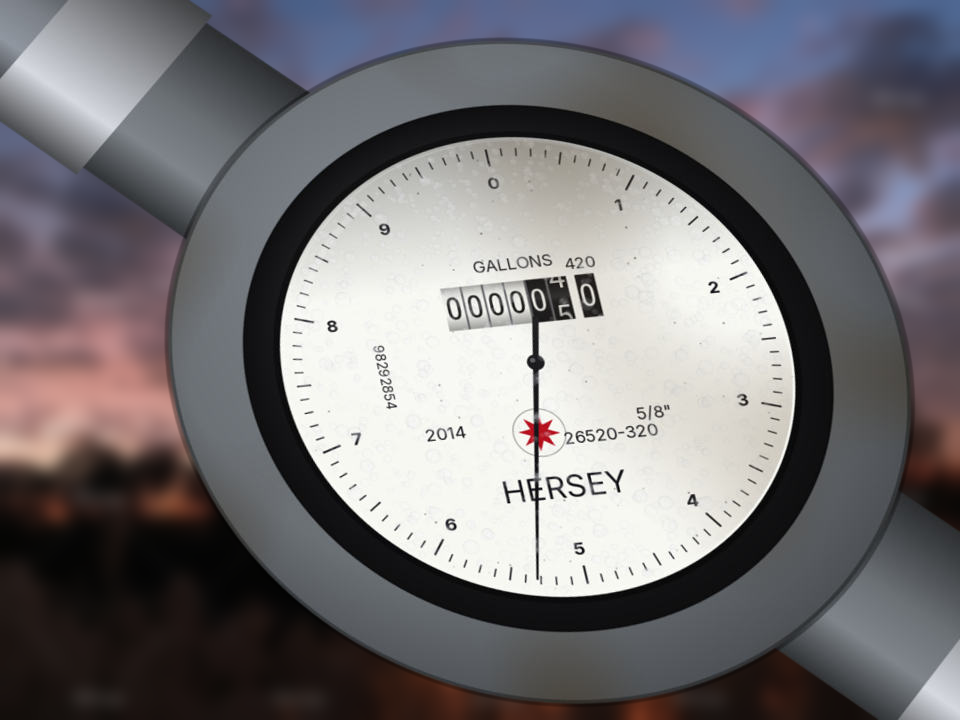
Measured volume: **45.3** gal
